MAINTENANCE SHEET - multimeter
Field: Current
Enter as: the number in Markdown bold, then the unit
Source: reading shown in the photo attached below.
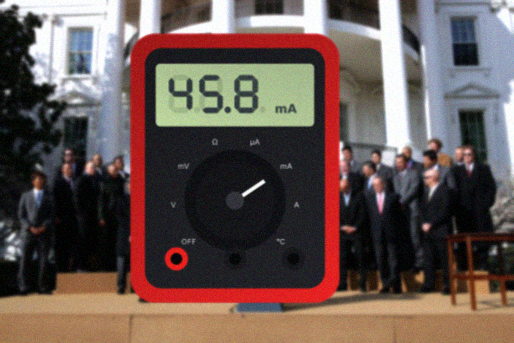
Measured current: **45.8** mA
